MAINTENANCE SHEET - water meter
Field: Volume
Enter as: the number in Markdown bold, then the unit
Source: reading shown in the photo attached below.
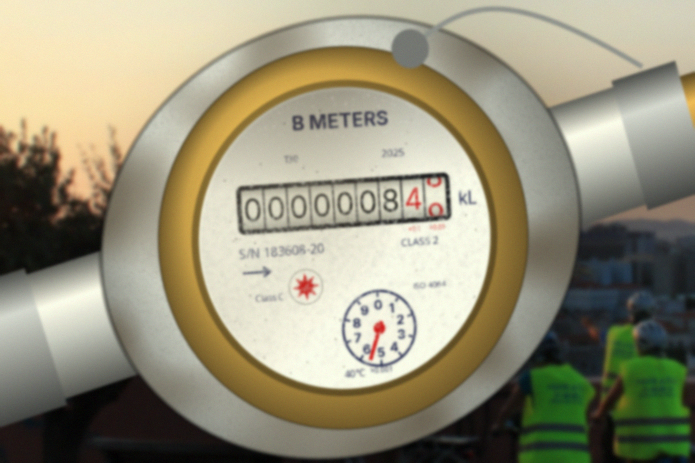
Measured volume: **8.485** kL
